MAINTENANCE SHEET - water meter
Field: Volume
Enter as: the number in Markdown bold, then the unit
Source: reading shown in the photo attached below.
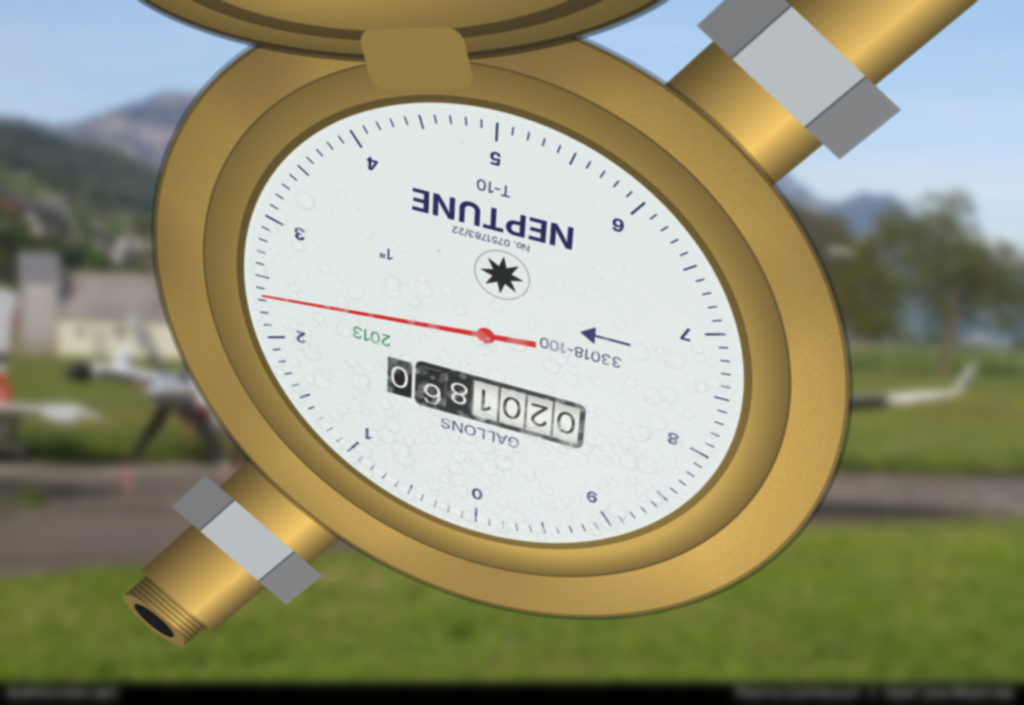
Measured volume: **201862.3** gal
